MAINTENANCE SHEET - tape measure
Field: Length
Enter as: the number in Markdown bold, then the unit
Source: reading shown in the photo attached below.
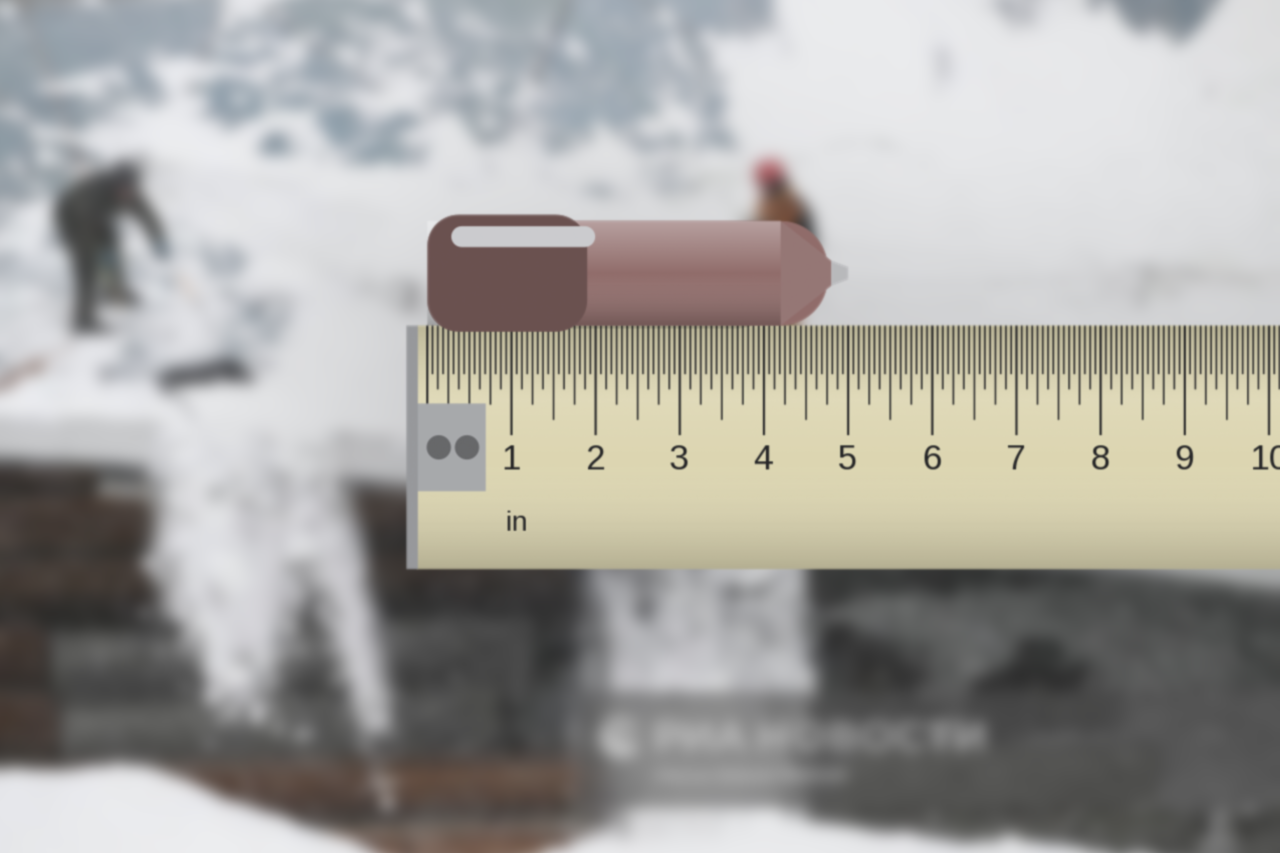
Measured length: **5** in
